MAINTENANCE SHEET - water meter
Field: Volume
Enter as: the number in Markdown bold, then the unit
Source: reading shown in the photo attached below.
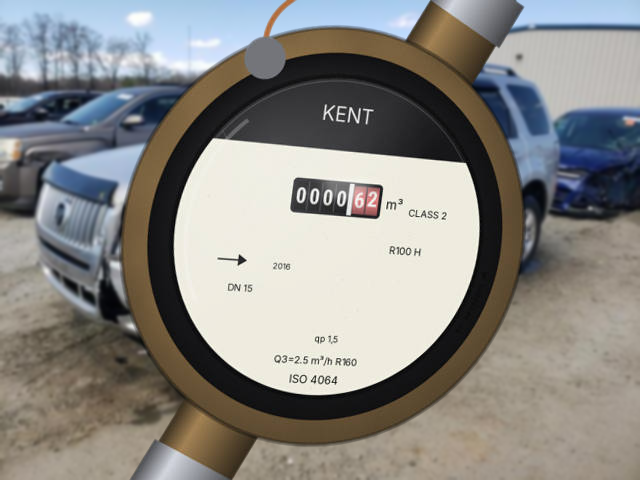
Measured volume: **0.62** m³
